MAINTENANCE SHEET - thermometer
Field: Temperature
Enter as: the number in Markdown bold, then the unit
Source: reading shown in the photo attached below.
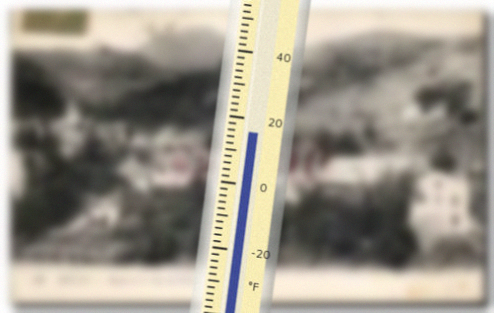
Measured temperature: **16** °F
